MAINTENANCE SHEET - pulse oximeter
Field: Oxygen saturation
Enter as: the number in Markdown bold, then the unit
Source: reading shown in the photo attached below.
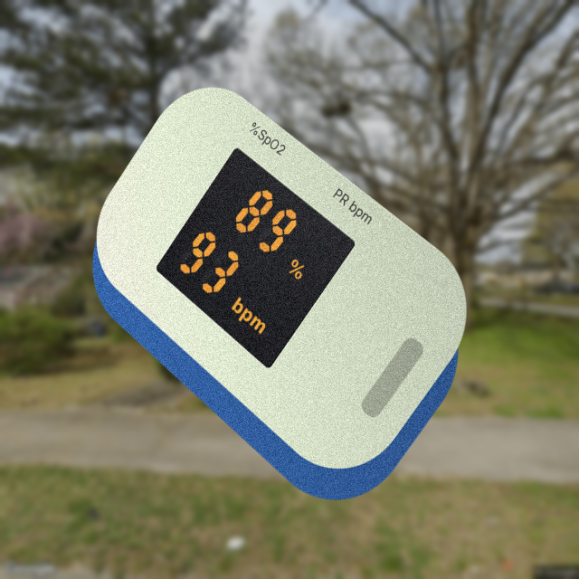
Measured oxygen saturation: **89** %
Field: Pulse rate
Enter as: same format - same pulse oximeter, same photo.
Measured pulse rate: **93** bpm
